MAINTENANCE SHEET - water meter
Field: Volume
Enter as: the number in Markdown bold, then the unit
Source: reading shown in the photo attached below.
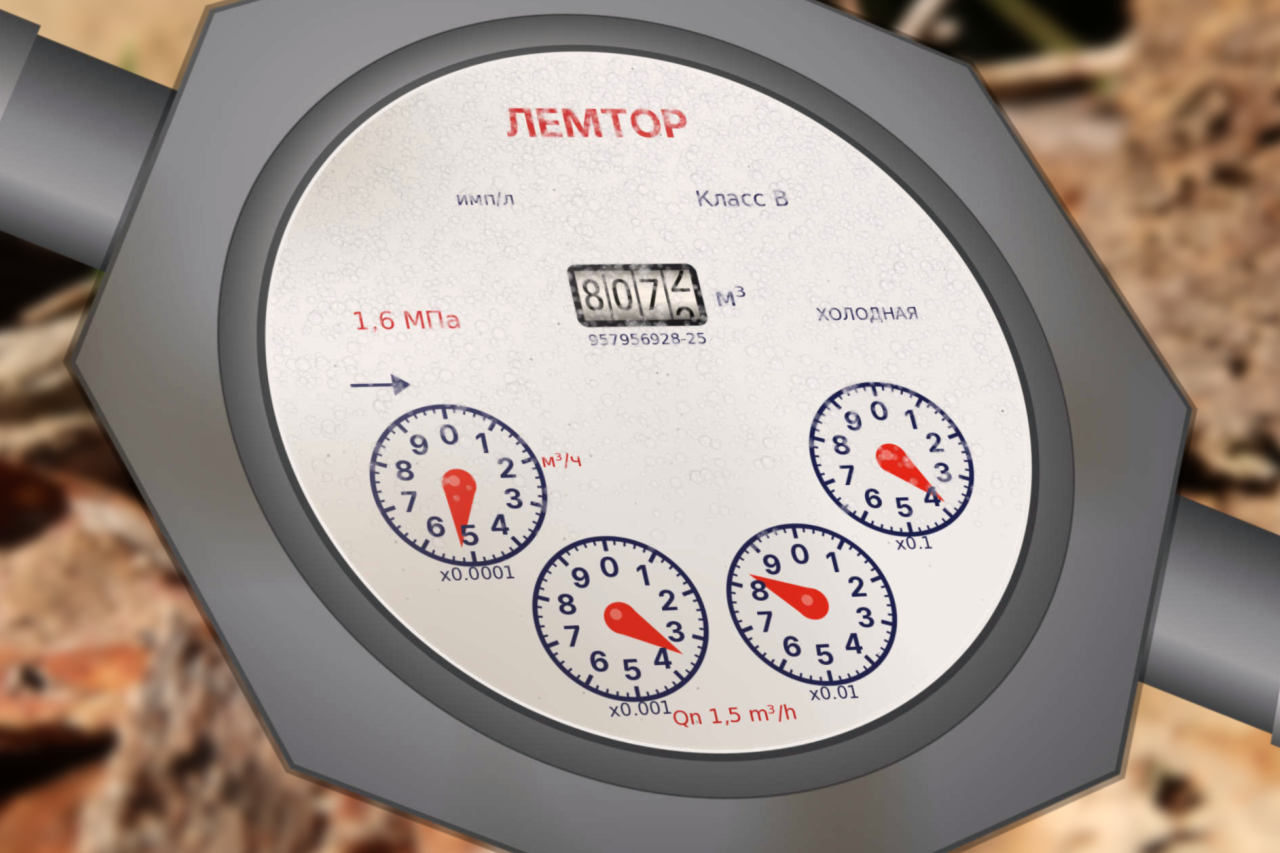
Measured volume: **8072.3835** m³
